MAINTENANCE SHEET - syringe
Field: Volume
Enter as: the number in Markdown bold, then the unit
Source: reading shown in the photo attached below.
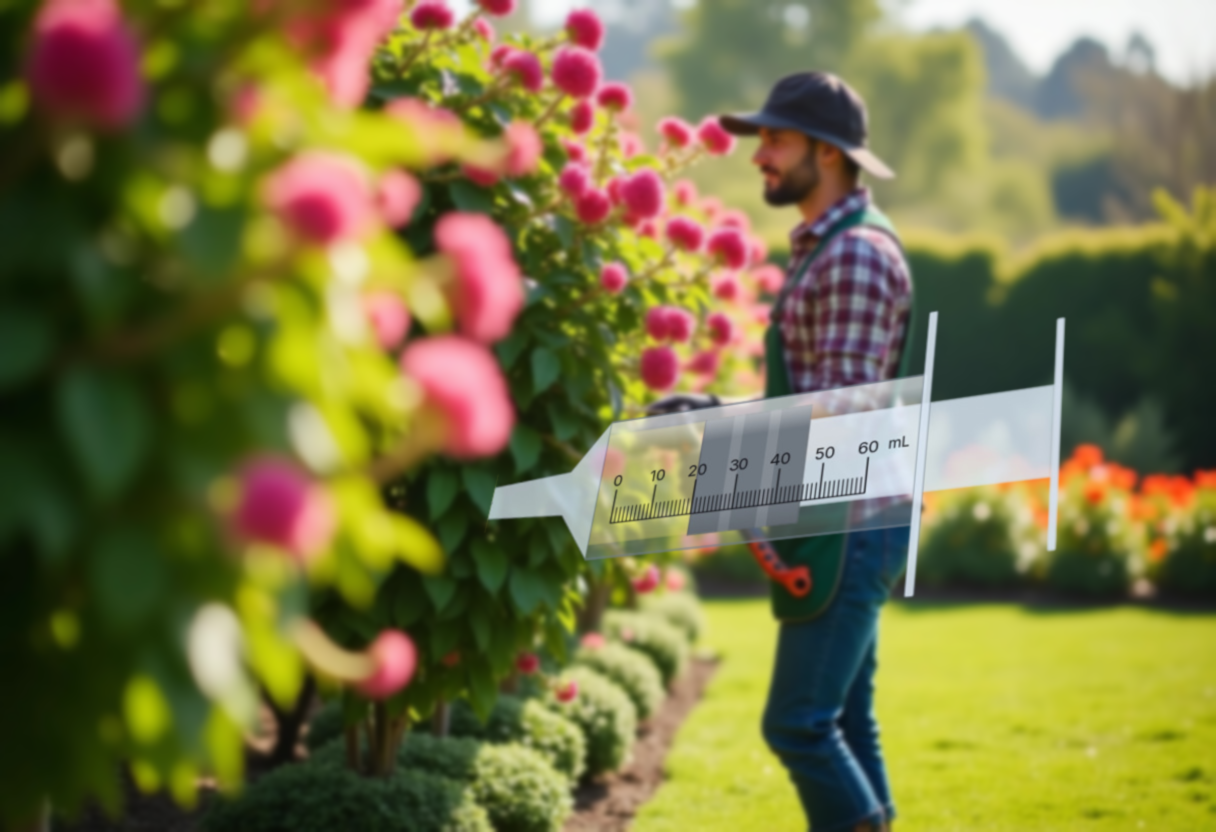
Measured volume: **20** mL
